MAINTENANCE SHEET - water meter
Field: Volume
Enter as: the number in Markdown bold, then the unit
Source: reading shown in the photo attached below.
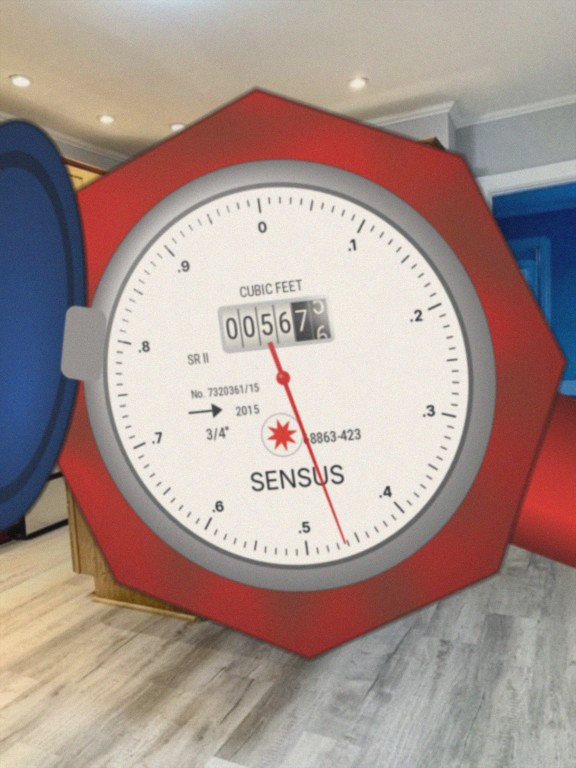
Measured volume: **5675.46** ft³
